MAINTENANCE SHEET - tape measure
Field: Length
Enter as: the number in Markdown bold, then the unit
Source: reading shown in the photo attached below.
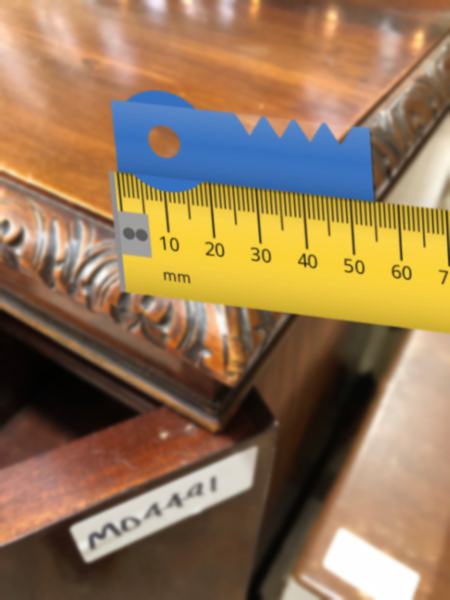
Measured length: **55** mm
